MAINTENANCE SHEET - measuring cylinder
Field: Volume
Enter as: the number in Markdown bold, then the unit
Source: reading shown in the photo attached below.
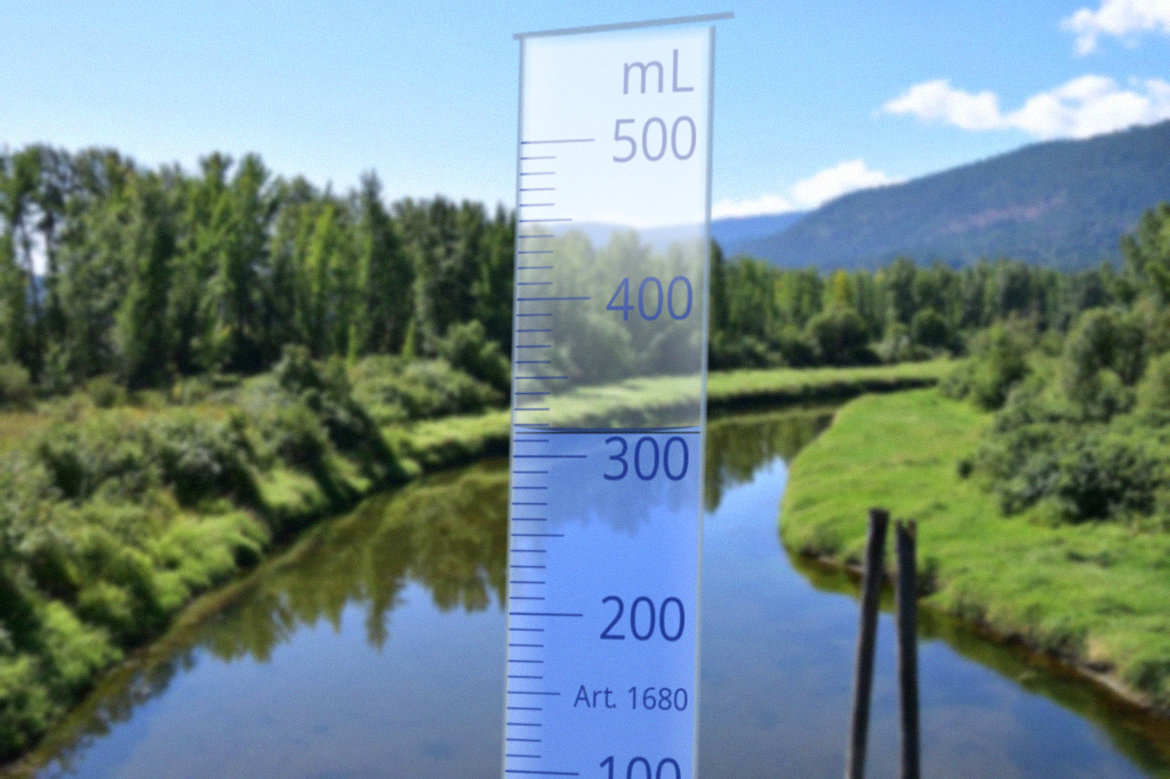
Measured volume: **315** mL
